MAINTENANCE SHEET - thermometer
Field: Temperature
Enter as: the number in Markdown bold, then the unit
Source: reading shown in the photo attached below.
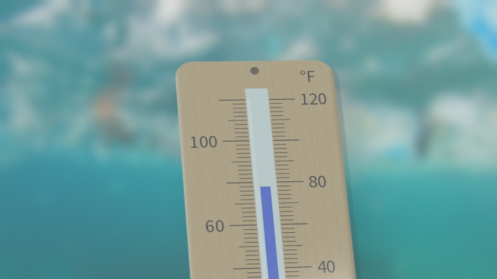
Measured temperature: **78** °F
